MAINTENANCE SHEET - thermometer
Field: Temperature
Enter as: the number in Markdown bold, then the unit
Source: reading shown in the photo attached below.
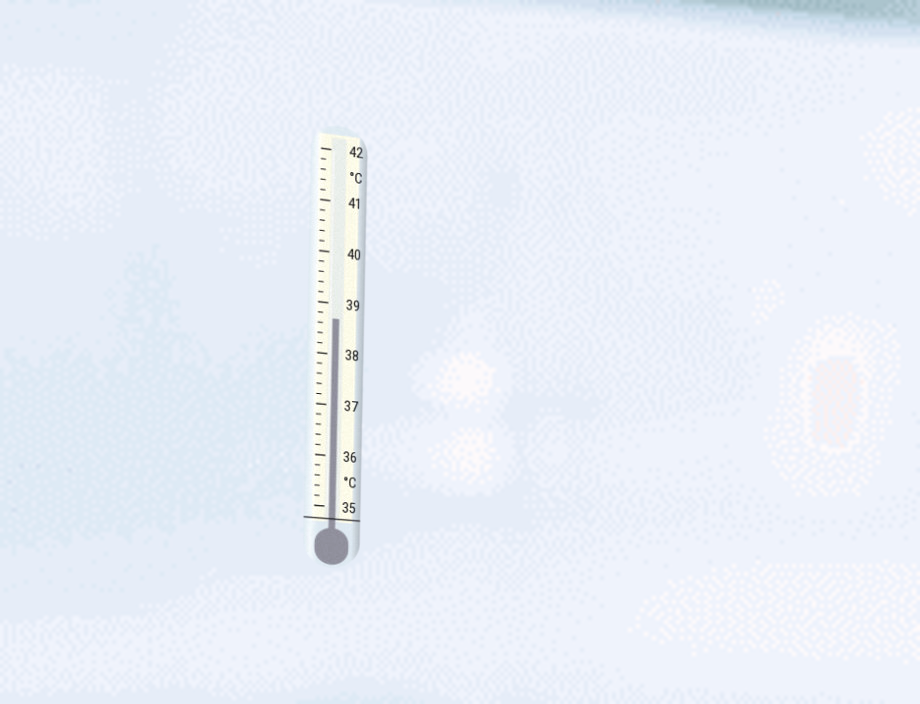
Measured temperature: **38.7** °C
